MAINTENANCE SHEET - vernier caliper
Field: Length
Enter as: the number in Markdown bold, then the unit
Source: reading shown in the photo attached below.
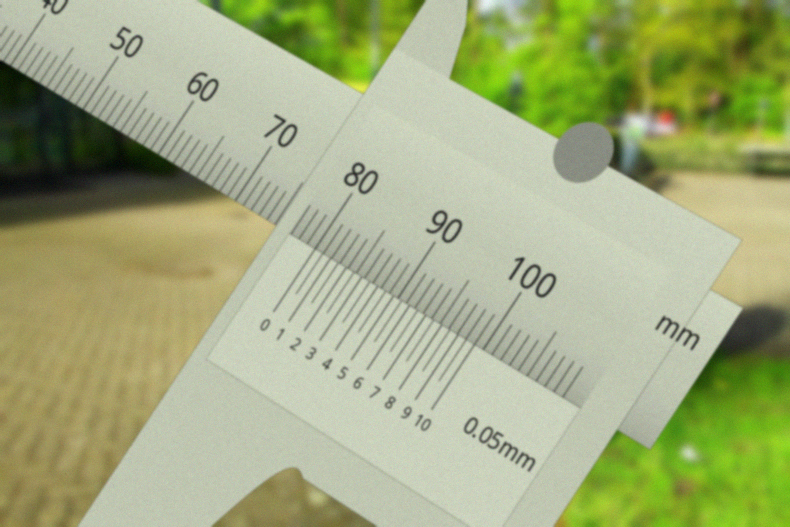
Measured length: **80.0** mm
